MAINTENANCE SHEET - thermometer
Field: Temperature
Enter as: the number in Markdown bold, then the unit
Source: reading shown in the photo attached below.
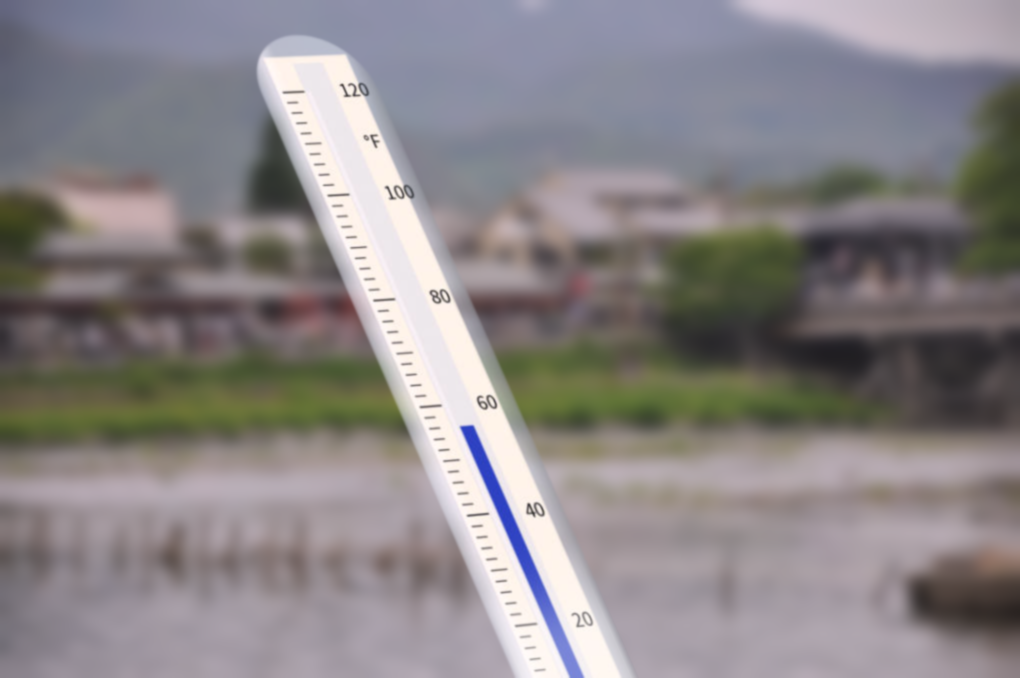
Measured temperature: **56** °F
